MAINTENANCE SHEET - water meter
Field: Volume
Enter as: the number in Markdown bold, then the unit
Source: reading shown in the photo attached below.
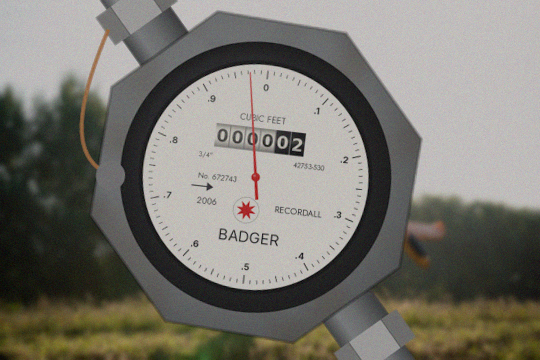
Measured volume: **1.97** ft³
